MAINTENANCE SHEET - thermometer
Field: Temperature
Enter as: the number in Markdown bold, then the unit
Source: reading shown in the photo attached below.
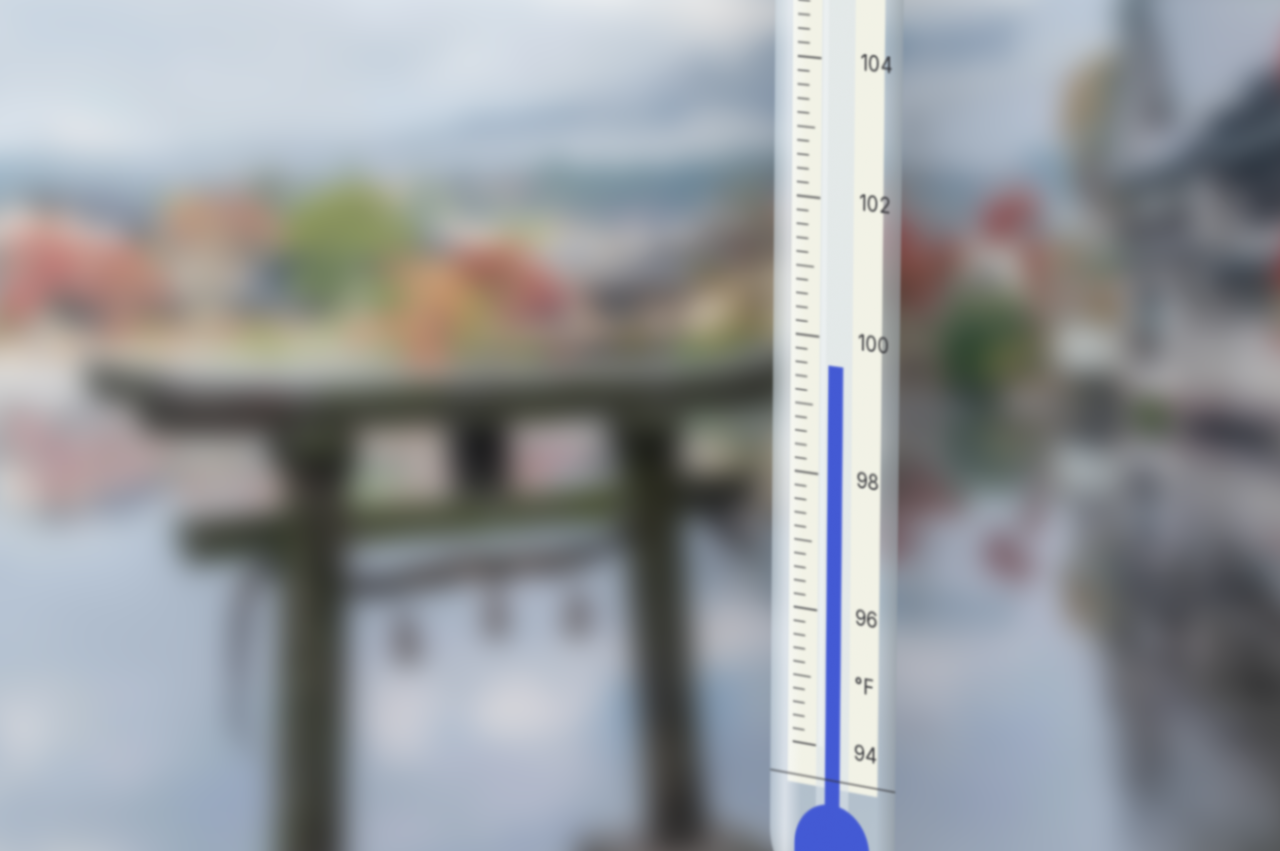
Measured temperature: **99.6** °F
